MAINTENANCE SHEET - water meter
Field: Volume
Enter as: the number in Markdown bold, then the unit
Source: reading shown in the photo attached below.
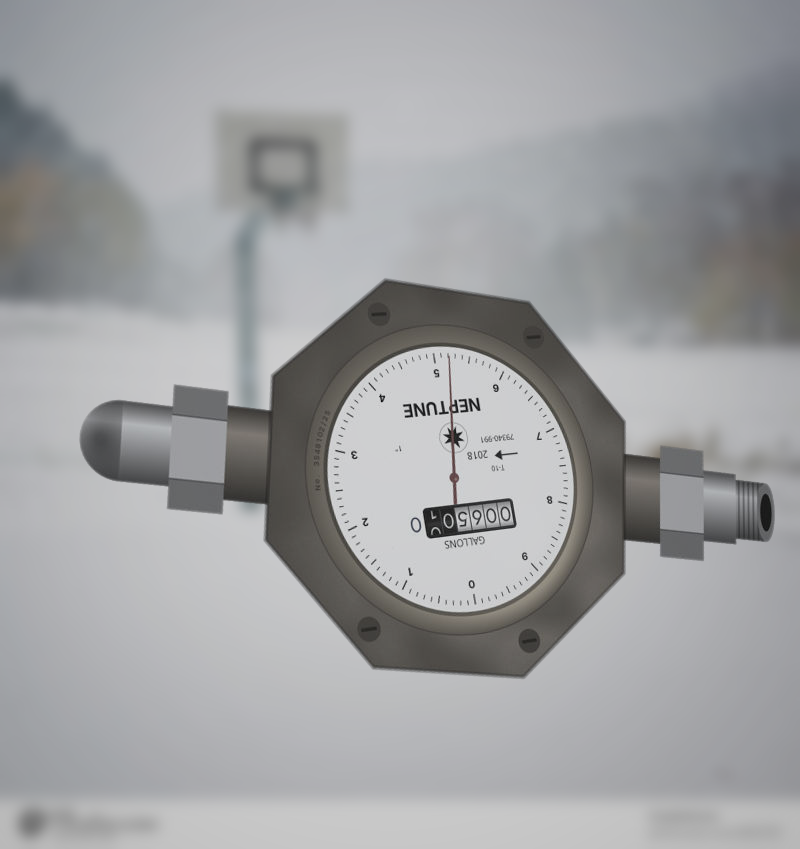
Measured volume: **65005.2** gal
